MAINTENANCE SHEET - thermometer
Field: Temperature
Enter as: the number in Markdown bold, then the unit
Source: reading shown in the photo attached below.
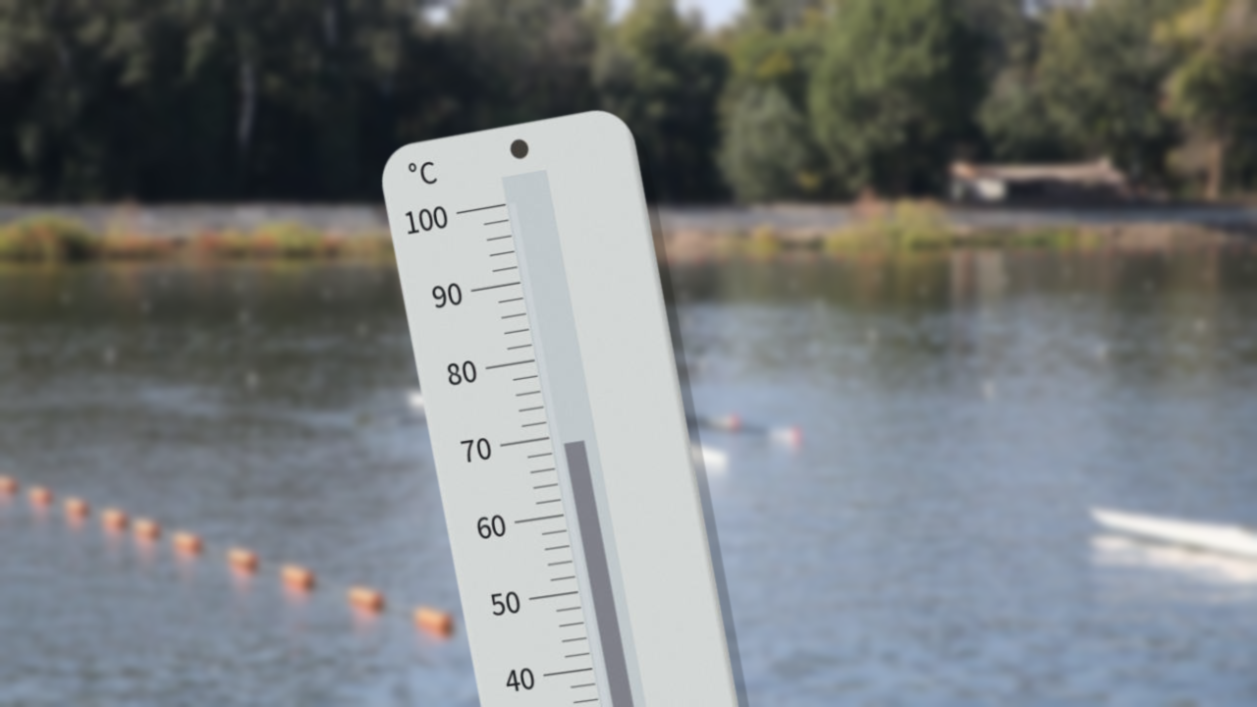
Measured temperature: **69** °C
